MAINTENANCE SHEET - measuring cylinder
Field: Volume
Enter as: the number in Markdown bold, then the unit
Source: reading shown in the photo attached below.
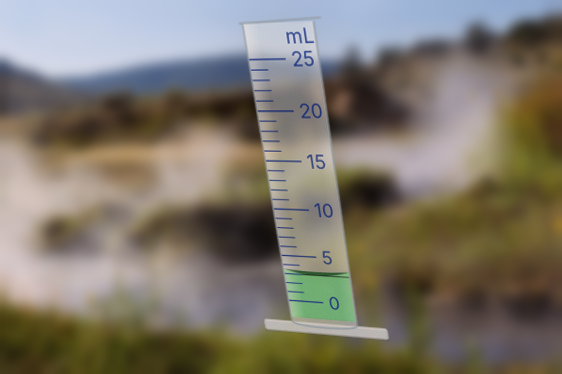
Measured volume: **3** mL
